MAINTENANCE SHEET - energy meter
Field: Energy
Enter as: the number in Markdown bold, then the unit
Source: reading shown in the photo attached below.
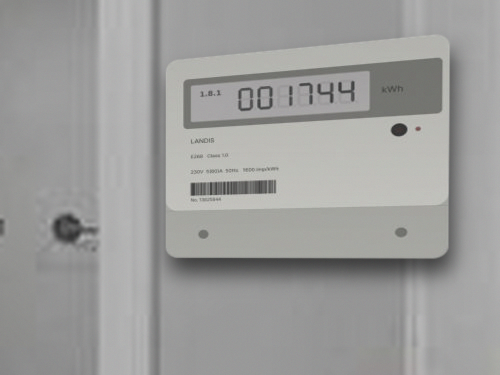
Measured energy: **1744** kWh
